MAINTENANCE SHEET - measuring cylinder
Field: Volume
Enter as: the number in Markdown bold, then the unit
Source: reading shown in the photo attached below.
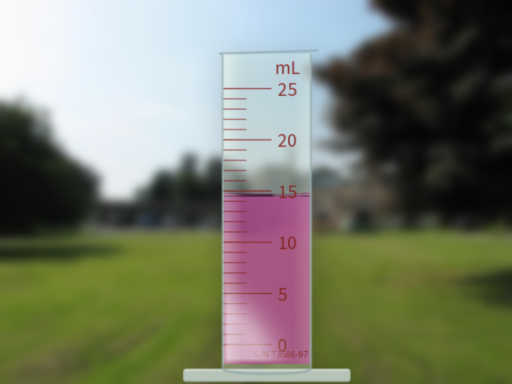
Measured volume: **14.5** mL
